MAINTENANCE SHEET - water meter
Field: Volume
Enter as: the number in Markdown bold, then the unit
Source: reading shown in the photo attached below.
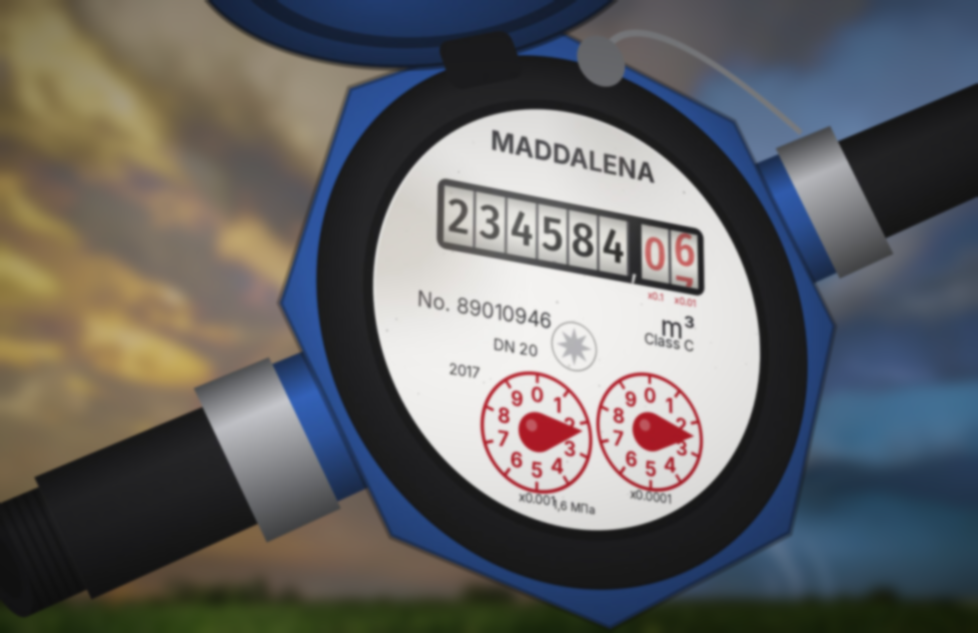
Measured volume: **234584.0622** m³
